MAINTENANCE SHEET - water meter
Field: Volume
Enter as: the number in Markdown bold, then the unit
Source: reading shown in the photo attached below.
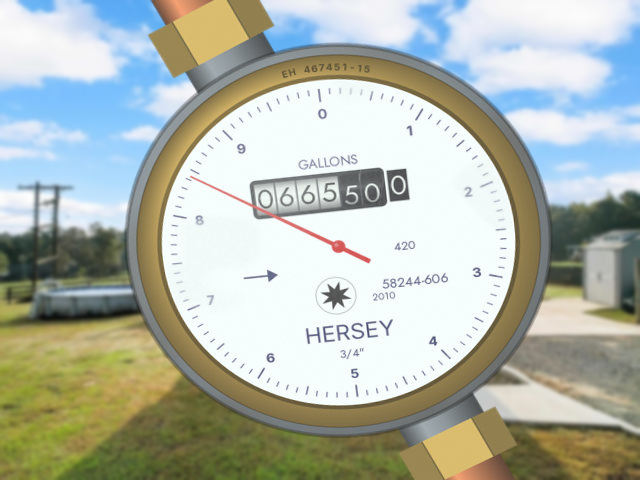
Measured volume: **665498.4** gal
